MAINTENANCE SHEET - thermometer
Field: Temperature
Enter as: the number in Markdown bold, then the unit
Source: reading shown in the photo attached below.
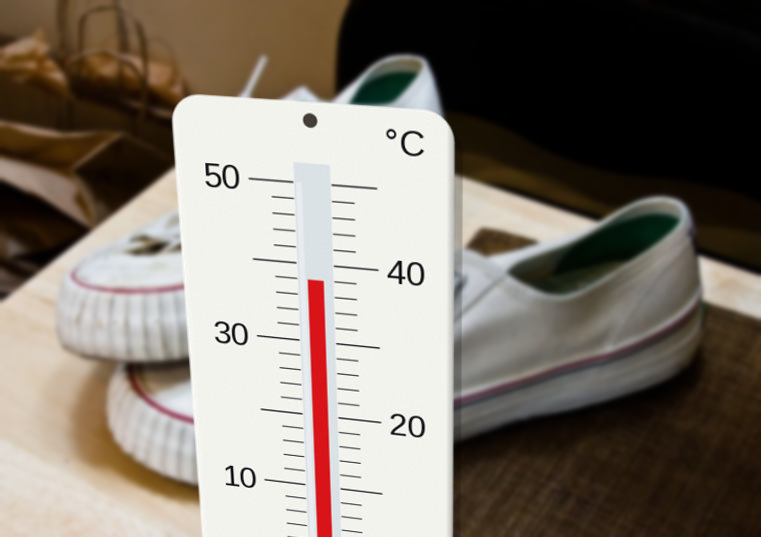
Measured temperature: **38** °C
